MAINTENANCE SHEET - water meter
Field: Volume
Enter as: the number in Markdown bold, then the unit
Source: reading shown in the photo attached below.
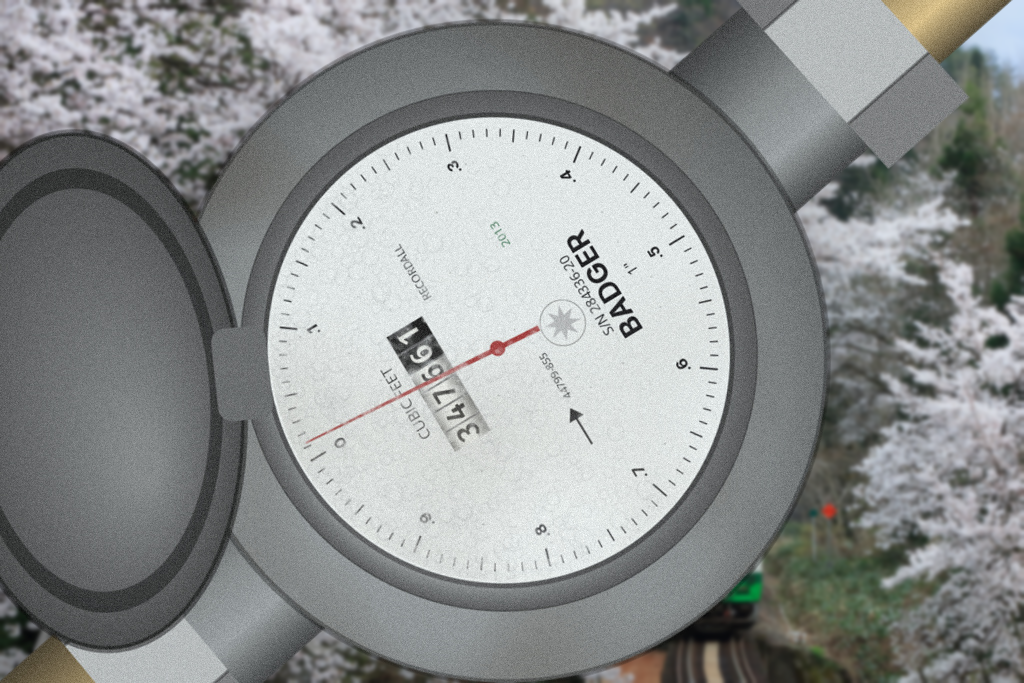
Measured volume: **347661.01** ft³
